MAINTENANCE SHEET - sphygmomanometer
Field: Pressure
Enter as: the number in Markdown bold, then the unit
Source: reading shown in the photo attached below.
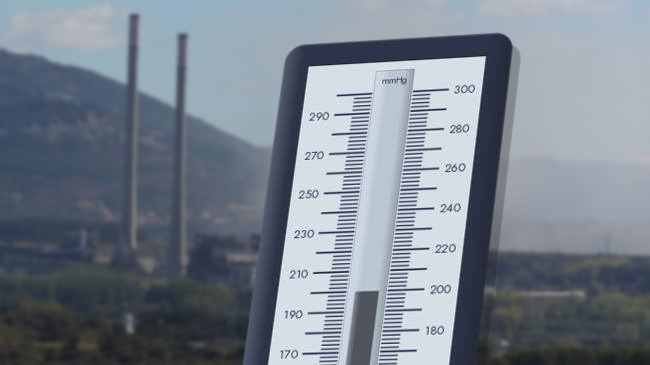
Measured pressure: **200** mmHg
